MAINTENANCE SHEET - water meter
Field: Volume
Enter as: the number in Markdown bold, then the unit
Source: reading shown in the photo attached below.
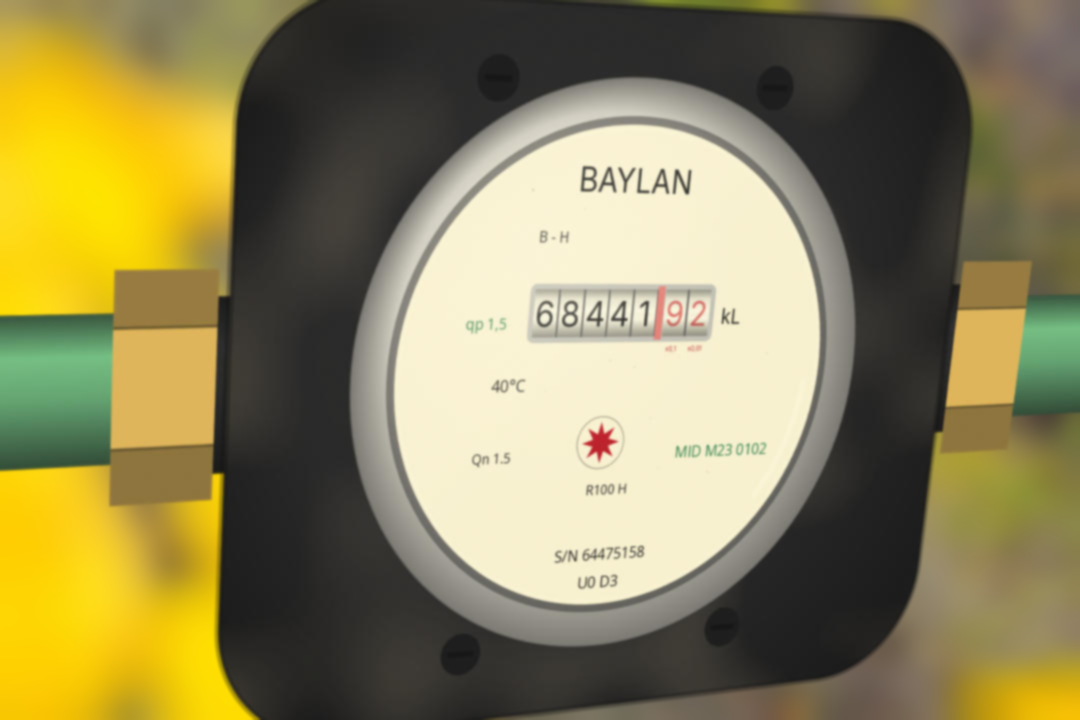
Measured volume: **68441.92** kL
